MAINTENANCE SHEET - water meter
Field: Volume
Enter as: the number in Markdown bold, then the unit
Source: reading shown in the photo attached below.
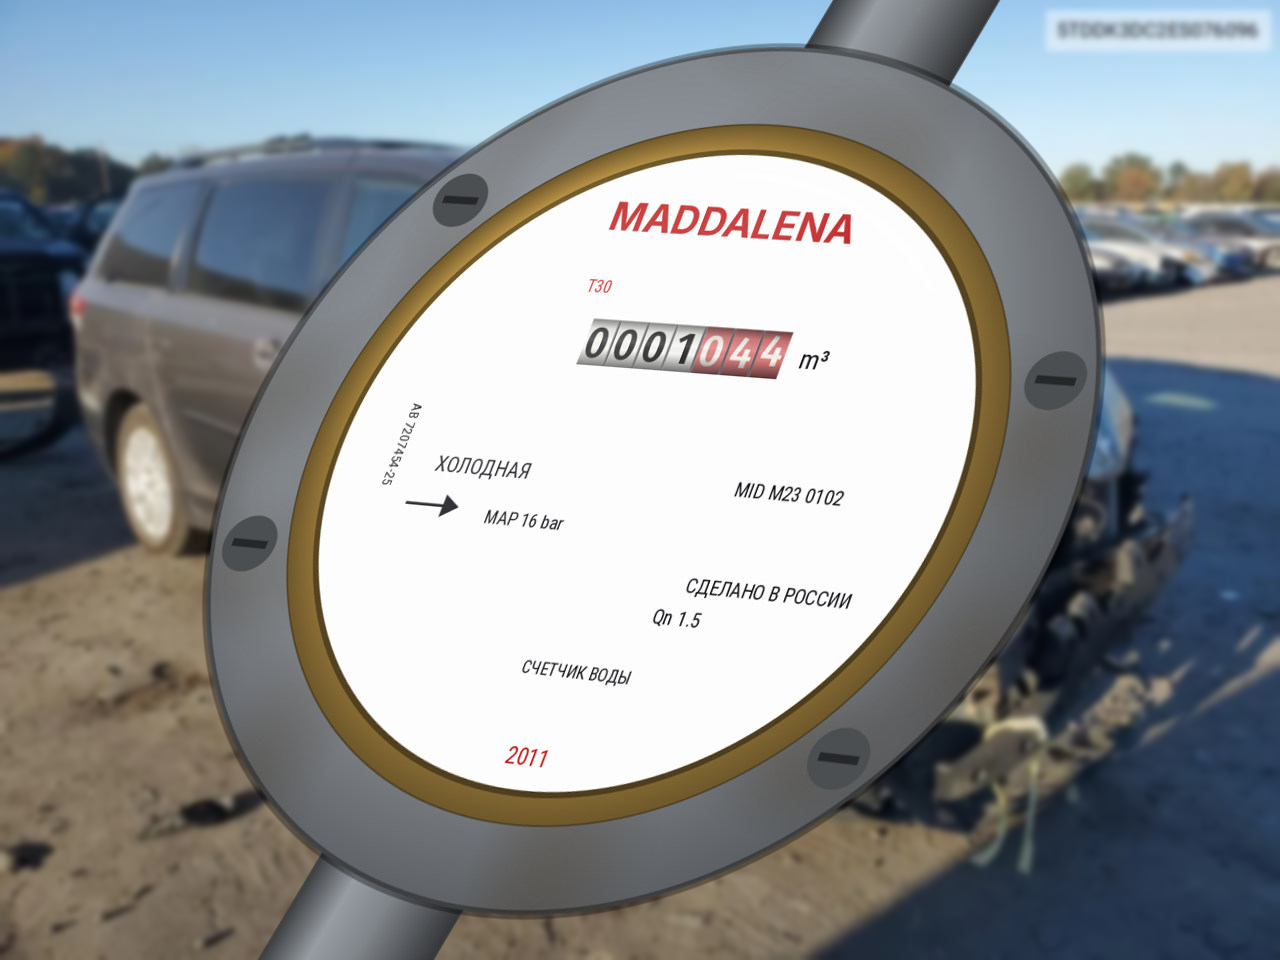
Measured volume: **1.044** m³
